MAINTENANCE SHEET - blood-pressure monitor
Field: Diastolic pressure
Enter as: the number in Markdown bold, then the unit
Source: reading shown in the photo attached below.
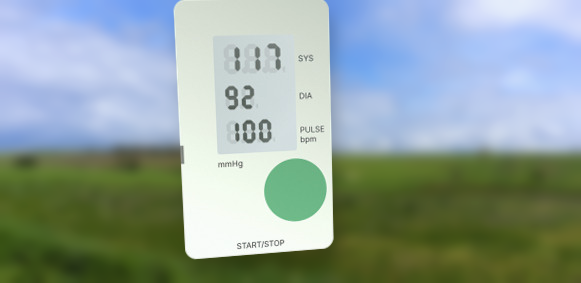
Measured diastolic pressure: **92** mmHg
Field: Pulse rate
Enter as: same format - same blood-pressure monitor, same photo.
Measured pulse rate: **100** bpm
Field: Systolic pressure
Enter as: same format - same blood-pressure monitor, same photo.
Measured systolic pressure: **117** mmHg
